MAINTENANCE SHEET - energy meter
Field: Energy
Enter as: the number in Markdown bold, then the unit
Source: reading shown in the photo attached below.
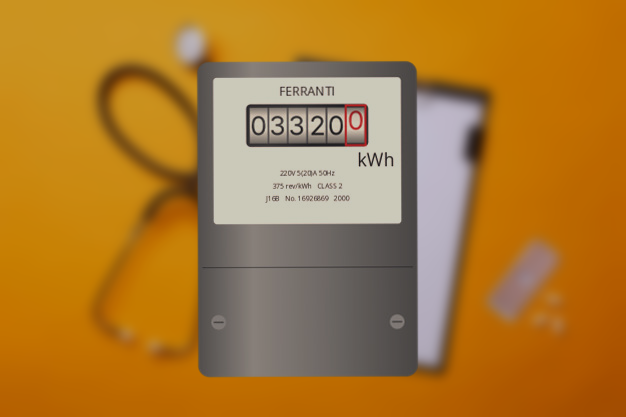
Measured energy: **3320.0** kWh
